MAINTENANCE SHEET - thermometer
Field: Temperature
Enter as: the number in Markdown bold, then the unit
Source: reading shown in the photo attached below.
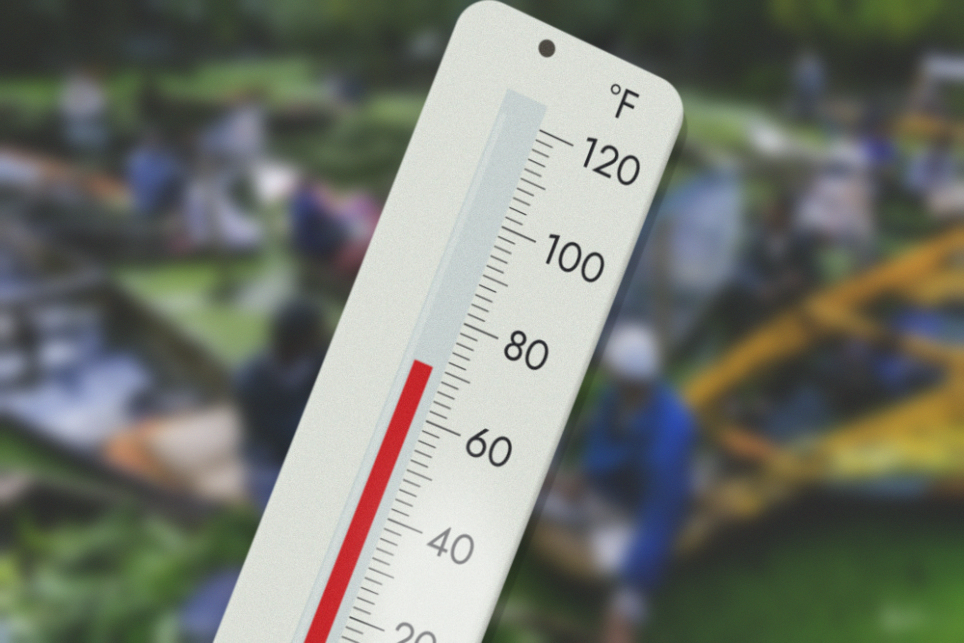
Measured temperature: **70** °F
